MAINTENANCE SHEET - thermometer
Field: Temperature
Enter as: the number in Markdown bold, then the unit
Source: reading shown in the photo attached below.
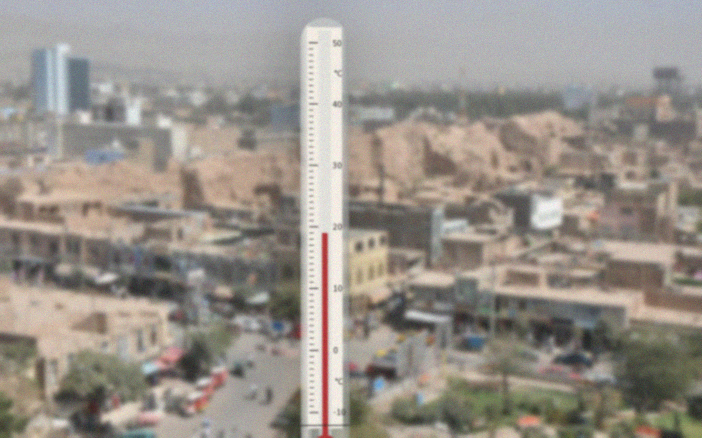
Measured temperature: **19** °C
